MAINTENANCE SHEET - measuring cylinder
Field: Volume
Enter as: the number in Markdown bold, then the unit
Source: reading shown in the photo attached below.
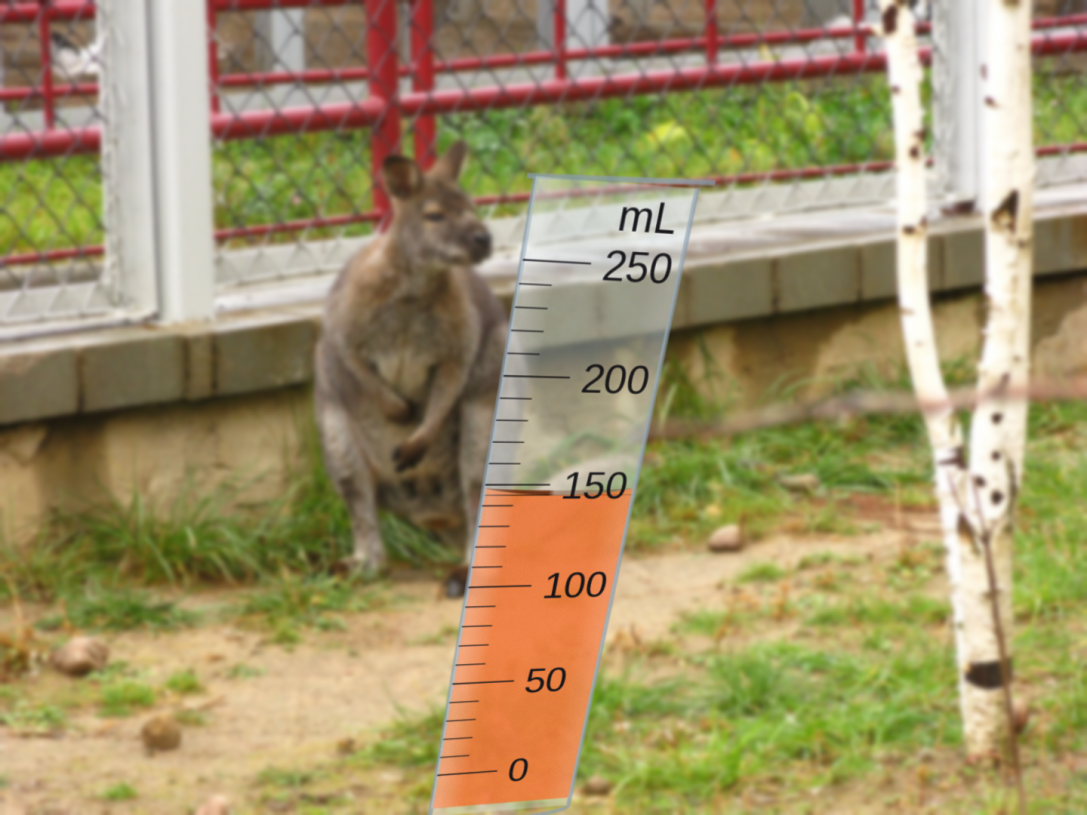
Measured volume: **145** mL
